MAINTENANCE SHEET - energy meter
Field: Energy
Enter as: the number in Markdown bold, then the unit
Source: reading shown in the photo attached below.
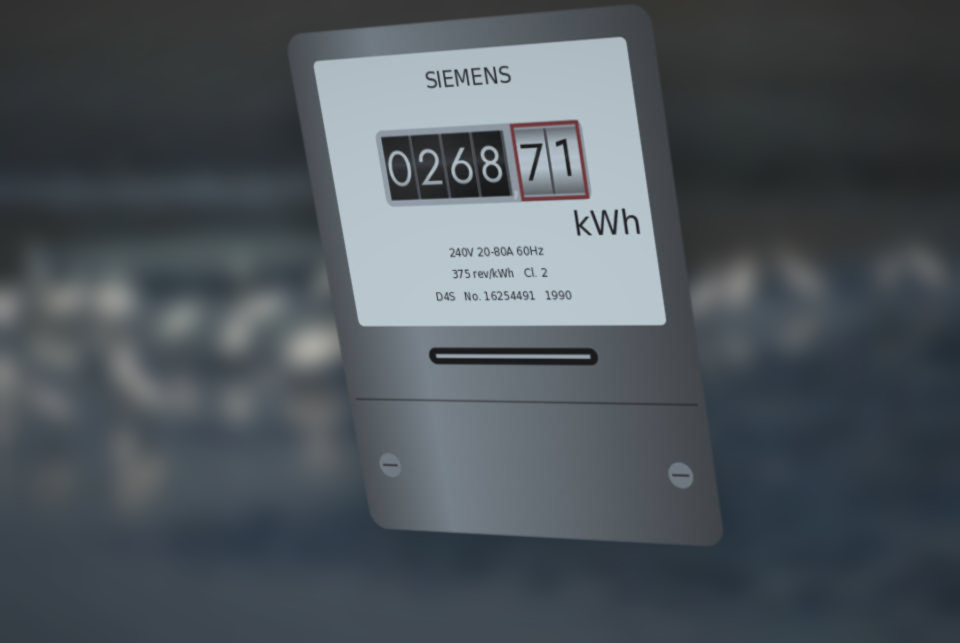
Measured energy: **268.71** kWh
